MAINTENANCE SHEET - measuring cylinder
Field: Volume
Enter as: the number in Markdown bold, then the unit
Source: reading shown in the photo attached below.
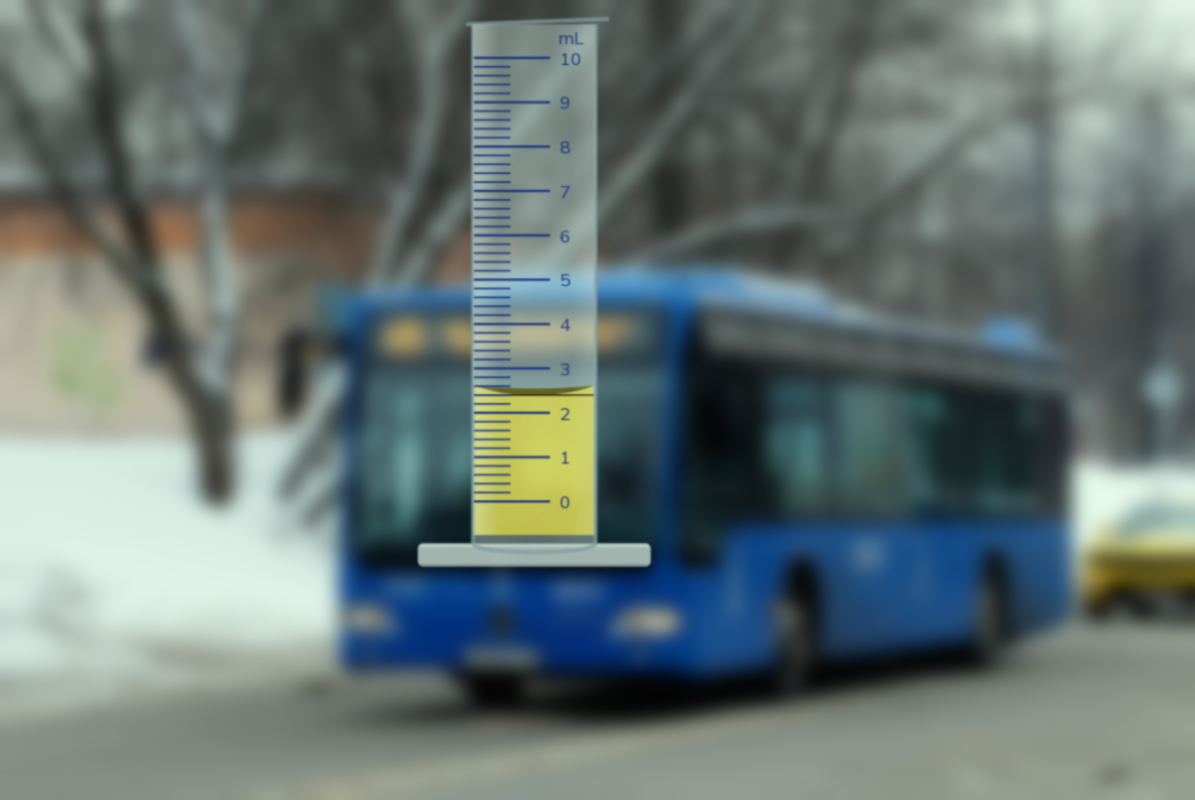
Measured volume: **2.4** mL
